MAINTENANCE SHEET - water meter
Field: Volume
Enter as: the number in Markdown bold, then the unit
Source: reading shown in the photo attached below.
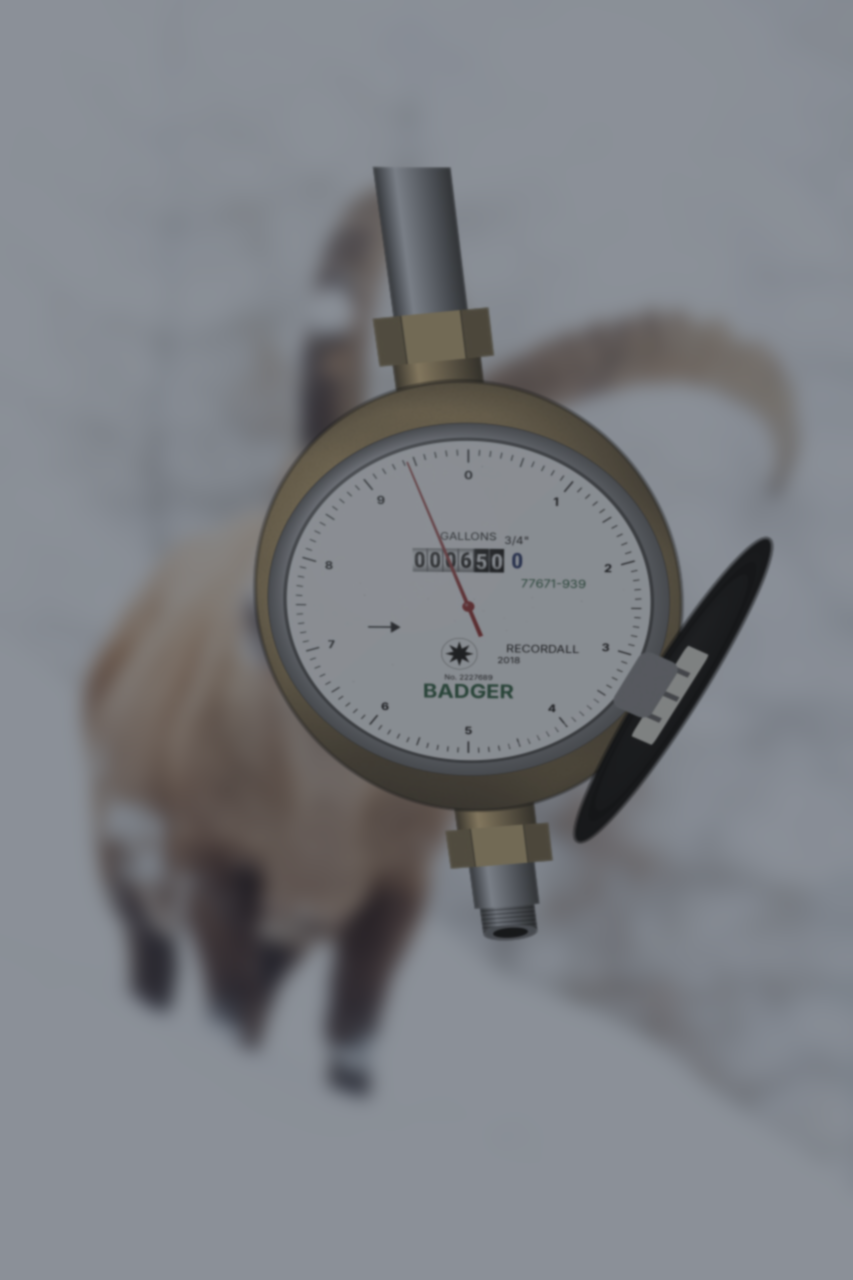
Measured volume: **6499.4** gal
